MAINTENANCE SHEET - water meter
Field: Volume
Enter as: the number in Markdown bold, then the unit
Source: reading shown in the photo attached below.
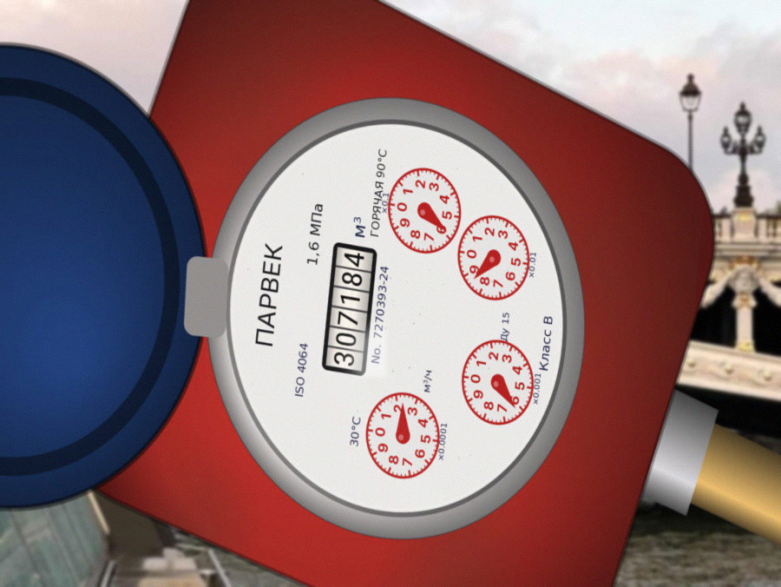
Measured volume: **307184.5862** m³
